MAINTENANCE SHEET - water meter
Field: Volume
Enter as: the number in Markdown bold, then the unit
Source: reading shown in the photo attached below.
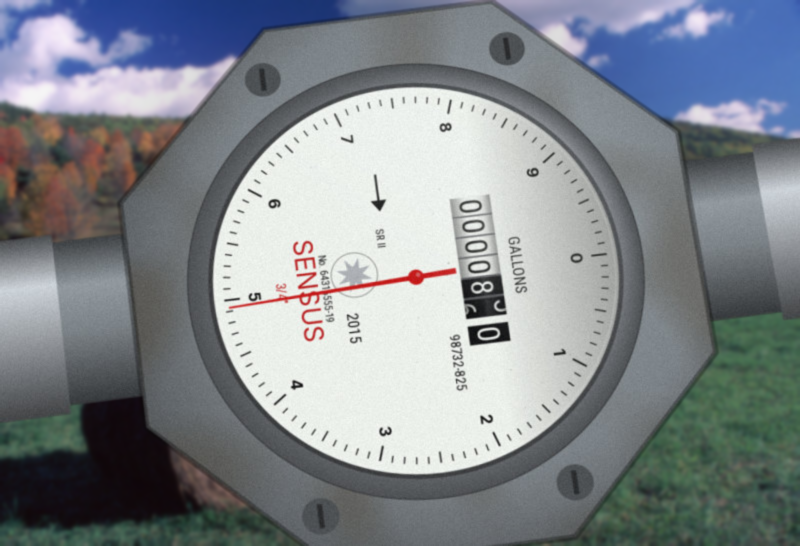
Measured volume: **854.9** gal
